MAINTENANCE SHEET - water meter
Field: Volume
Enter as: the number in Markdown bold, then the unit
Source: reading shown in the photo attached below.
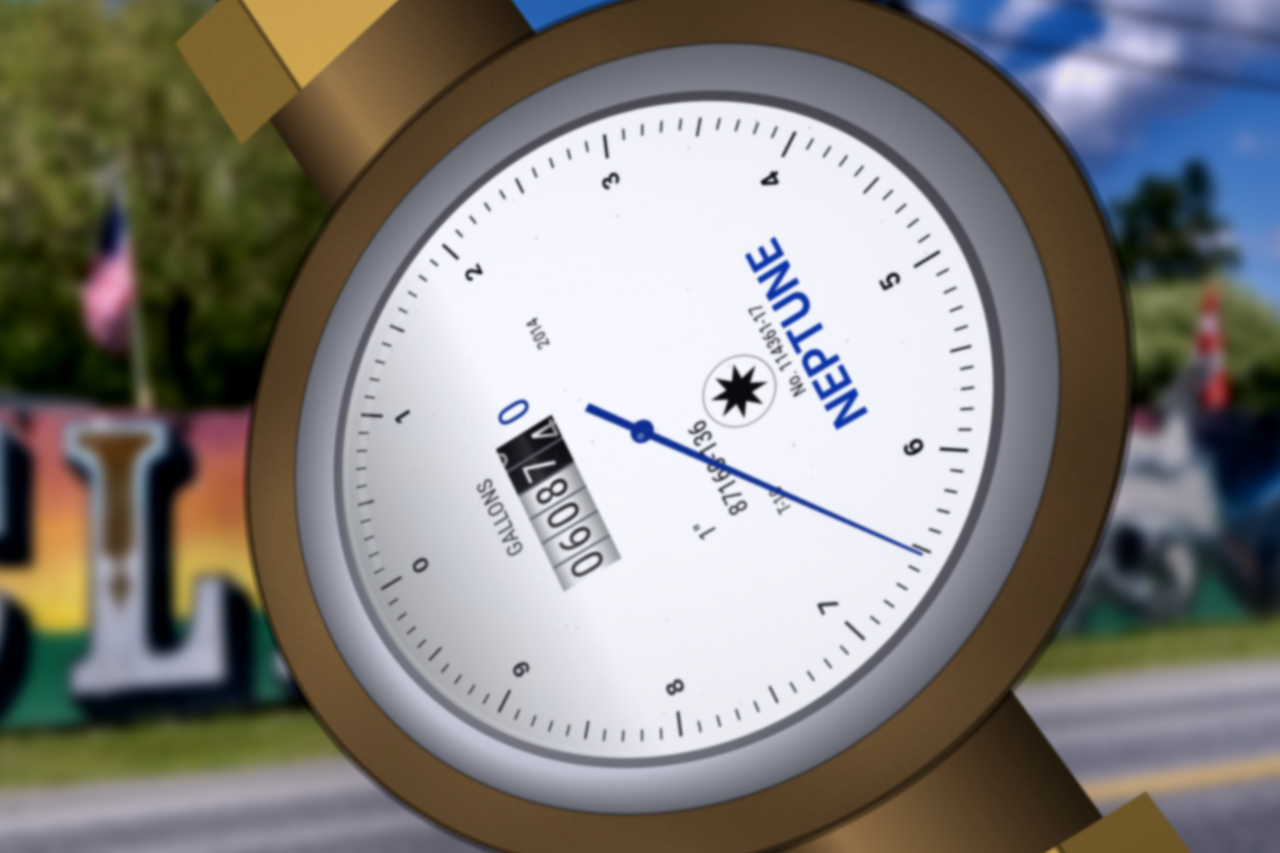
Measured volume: **608736.5** gal
